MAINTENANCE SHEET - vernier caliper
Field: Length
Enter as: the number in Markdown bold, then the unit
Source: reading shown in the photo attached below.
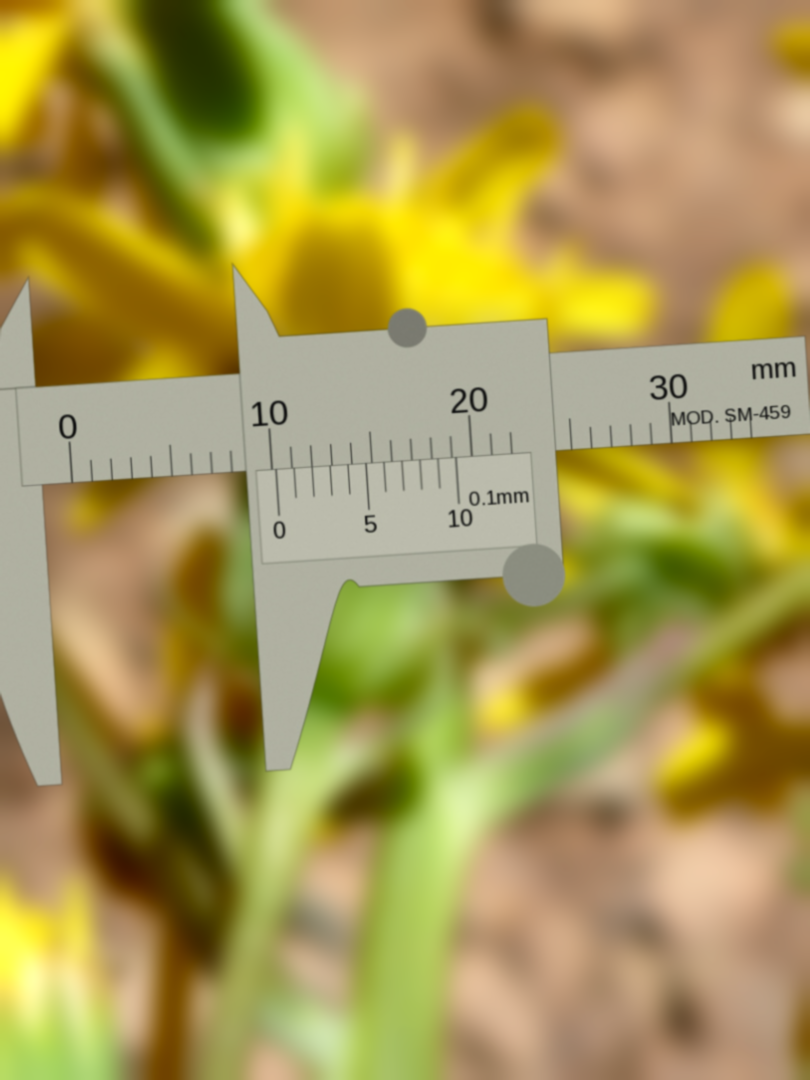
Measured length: **10.2** mm
